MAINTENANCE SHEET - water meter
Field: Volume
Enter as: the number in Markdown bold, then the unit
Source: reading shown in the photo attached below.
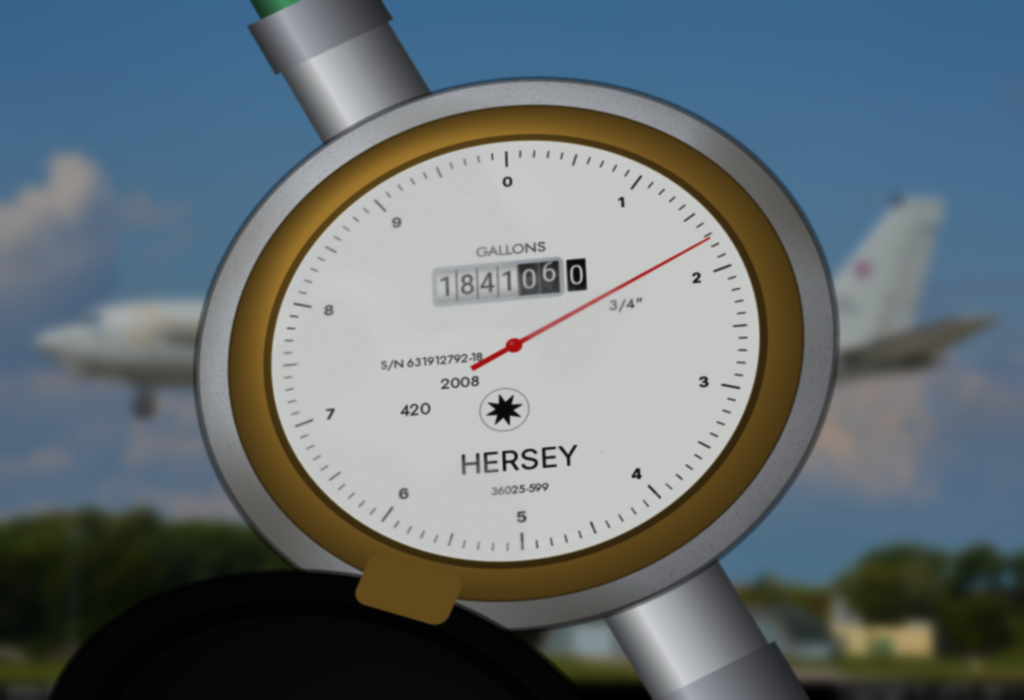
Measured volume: **1841061.7** gal
